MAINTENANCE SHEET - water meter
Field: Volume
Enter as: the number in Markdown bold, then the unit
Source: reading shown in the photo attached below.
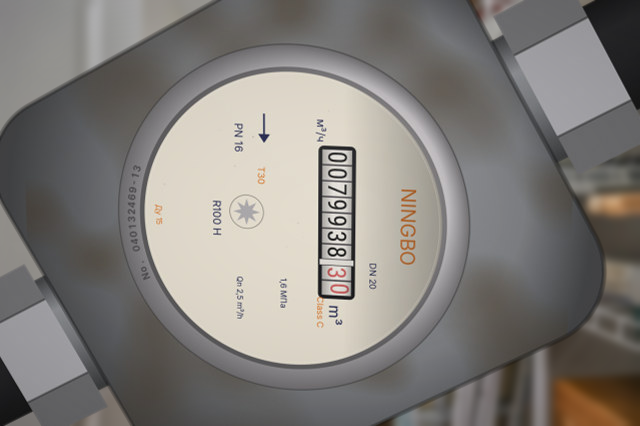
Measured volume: **79938.30** m³
